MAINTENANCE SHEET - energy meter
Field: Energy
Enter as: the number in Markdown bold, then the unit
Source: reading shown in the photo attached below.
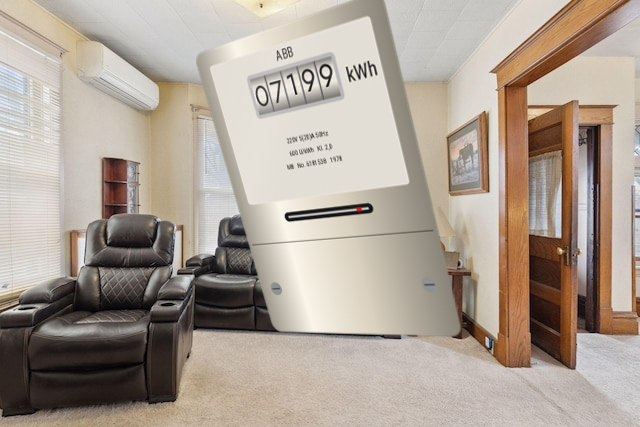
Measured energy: **7199** kWh
